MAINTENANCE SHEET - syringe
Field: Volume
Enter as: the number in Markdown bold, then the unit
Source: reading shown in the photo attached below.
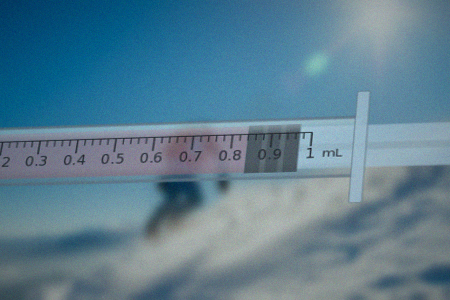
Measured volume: **0.84** mL
